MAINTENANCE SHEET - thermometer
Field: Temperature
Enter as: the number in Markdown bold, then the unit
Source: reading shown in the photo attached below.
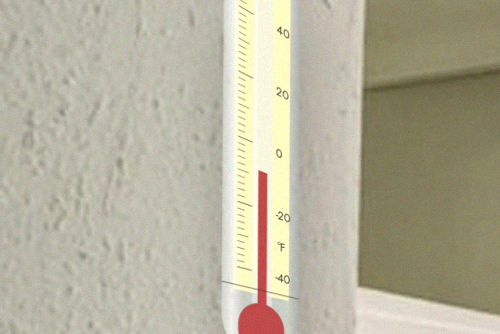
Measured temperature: **-8** °F
